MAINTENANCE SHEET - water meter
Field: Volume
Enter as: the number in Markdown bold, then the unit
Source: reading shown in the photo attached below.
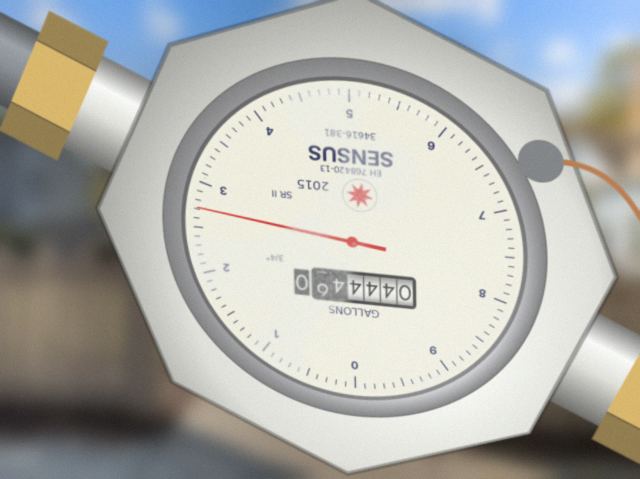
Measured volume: **444462.7** gal
